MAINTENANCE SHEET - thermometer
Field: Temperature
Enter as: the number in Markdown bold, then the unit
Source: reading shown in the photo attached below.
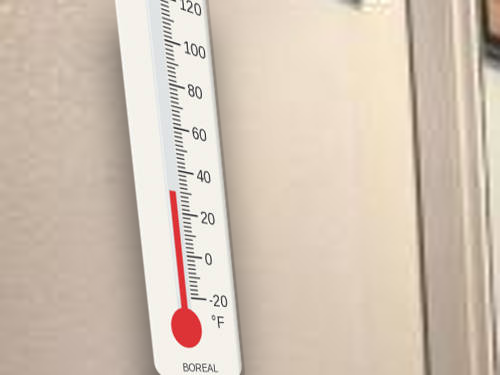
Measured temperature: **30** °F
